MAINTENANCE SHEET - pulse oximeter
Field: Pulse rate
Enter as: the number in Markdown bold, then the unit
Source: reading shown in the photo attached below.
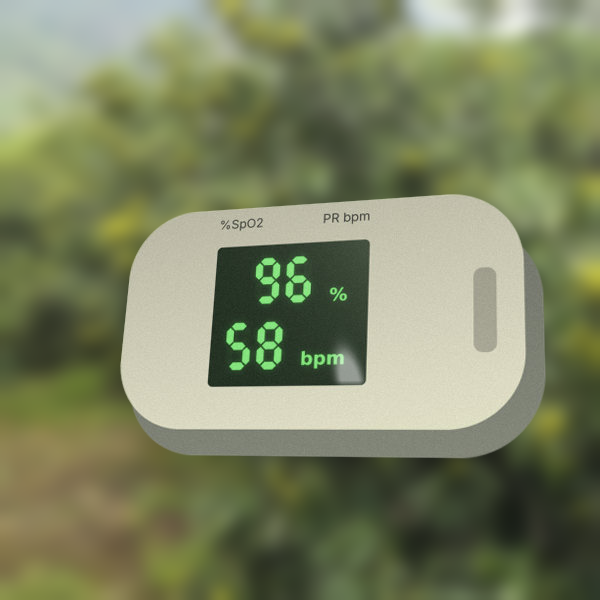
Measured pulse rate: **58** bpm
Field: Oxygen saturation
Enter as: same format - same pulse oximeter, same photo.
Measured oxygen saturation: **96** %
